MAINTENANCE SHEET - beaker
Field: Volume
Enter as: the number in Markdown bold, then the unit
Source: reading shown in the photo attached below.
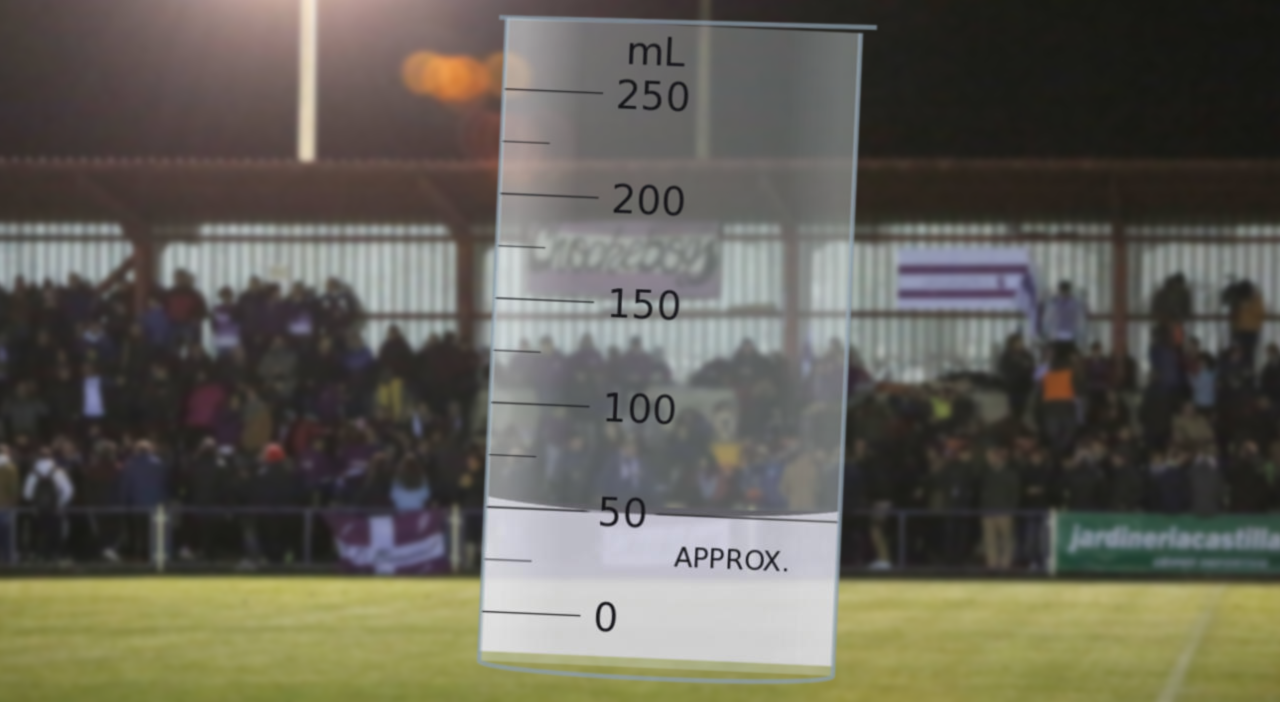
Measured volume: **50** mL
